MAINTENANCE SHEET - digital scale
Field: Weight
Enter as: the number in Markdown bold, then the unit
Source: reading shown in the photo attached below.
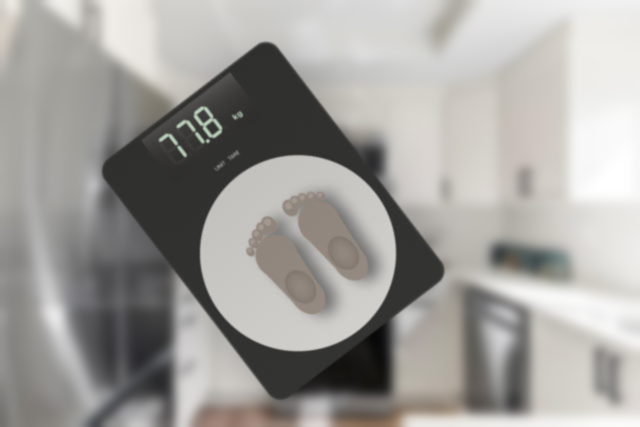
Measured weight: **77.8** kg
